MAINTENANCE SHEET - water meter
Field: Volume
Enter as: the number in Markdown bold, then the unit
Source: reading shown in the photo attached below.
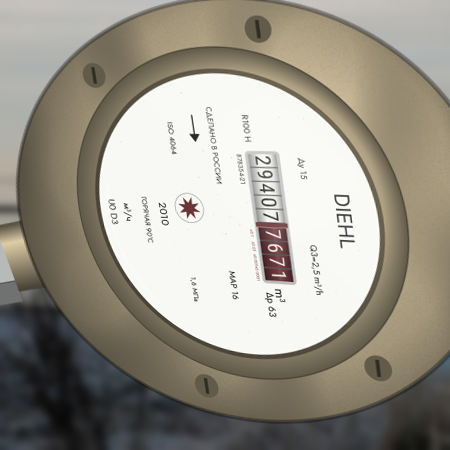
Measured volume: **29407.7671** m³
